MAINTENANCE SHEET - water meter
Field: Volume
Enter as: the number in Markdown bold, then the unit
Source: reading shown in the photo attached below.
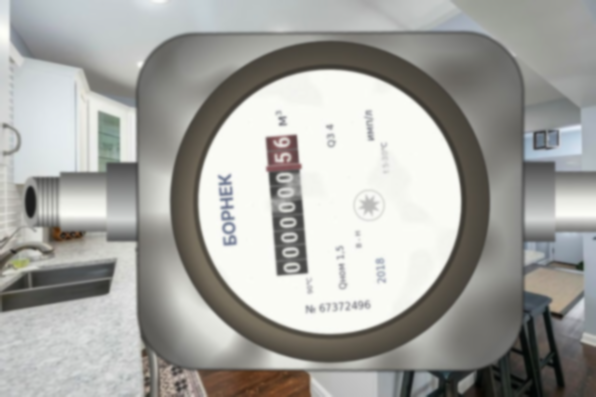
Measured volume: **0.56** m³
